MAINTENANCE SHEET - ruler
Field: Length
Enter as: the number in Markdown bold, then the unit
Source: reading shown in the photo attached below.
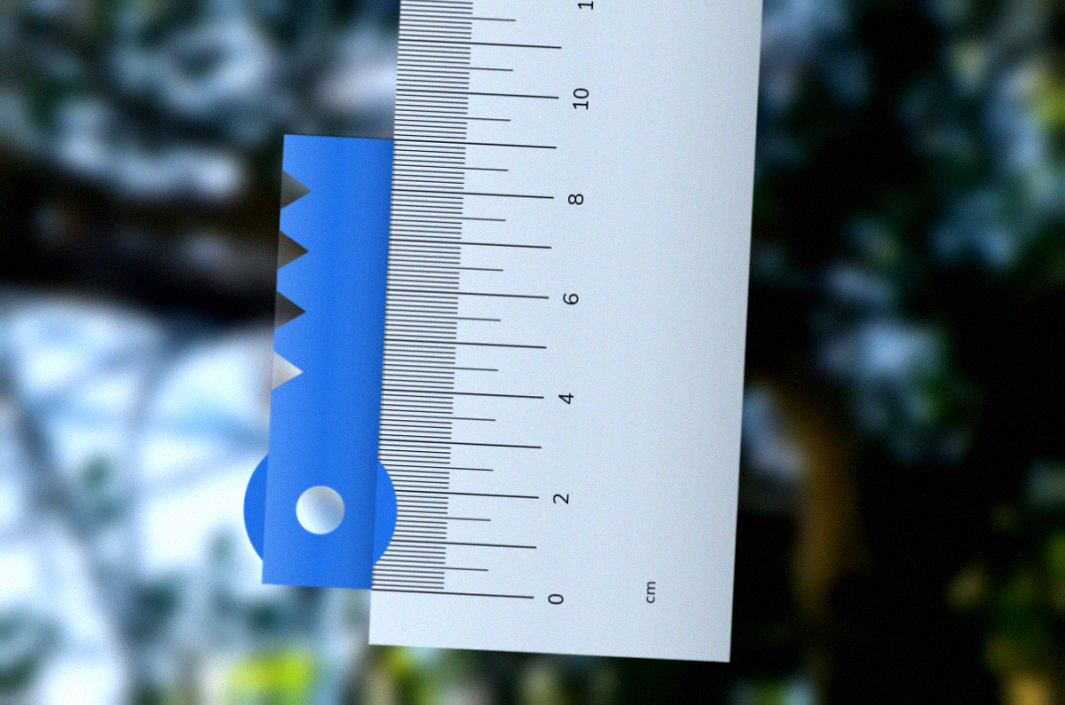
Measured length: **9** cm
